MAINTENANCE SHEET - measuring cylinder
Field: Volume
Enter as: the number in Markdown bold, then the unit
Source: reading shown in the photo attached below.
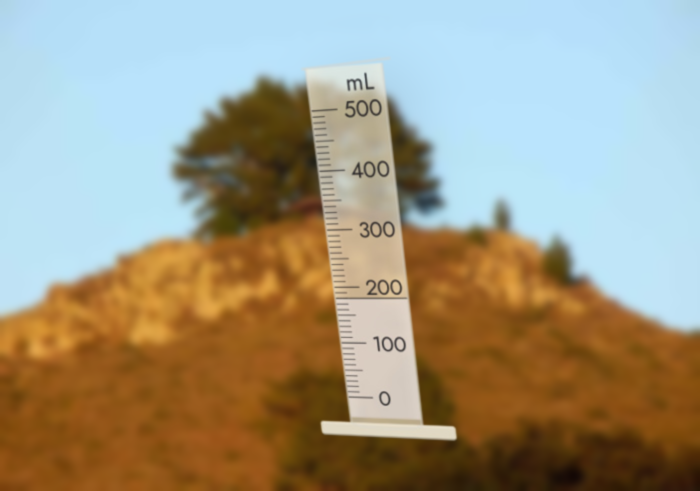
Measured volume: **180** mL
